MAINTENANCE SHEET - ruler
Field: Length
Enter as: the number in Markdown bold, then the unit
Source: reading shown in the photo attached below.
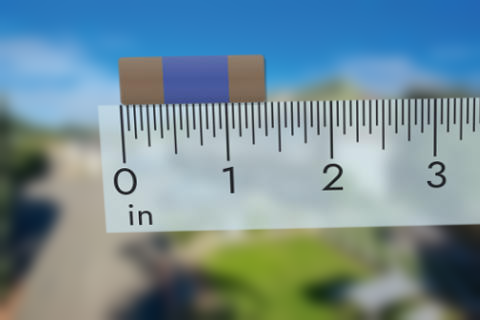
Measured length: **1.375** in
